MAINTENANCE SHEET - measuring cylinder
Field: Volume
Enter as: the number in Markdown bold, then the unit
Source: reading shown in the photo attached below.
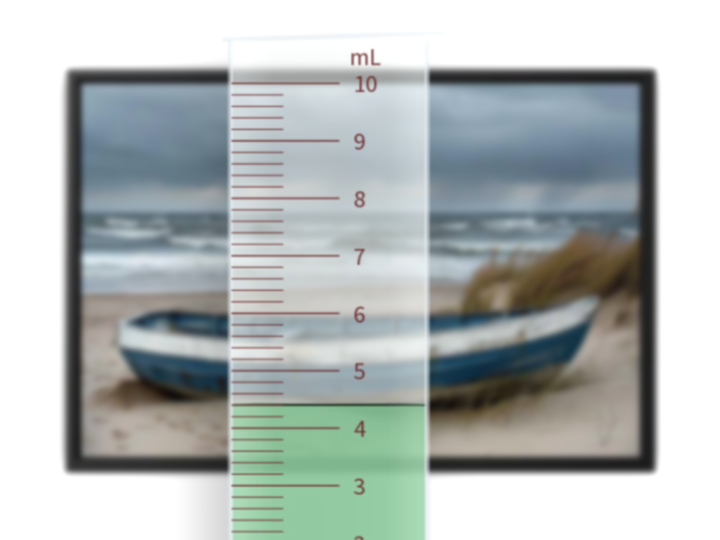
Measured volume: **4.4** mL
